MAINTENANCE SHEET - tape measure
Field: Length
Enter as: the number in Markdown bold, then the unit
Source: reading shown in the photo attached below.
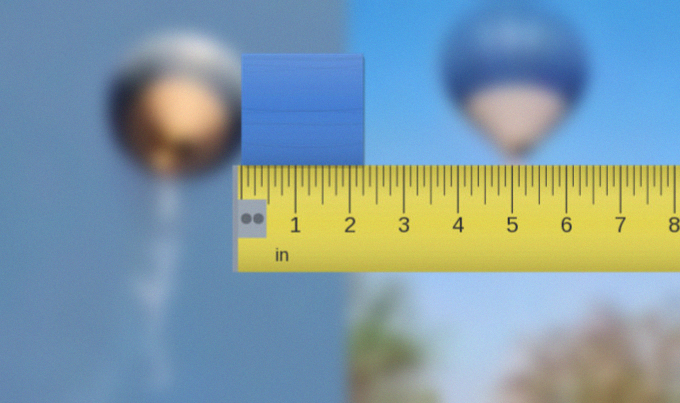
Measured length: **2.25** in
